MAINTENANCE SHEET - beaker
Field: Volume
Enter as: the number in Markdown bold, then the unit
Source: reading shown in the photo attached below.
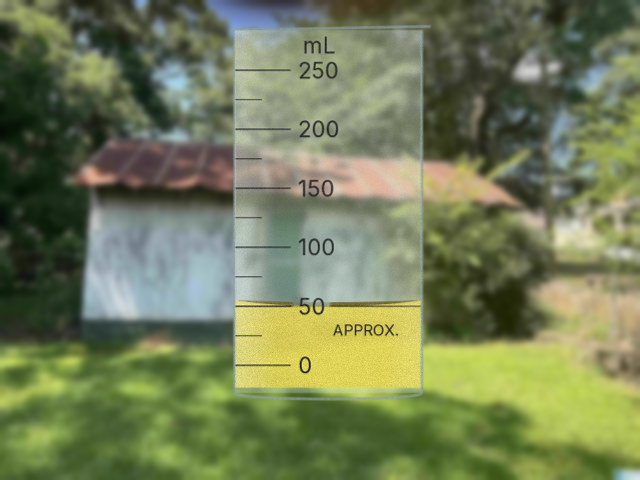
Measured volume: **50** mL
